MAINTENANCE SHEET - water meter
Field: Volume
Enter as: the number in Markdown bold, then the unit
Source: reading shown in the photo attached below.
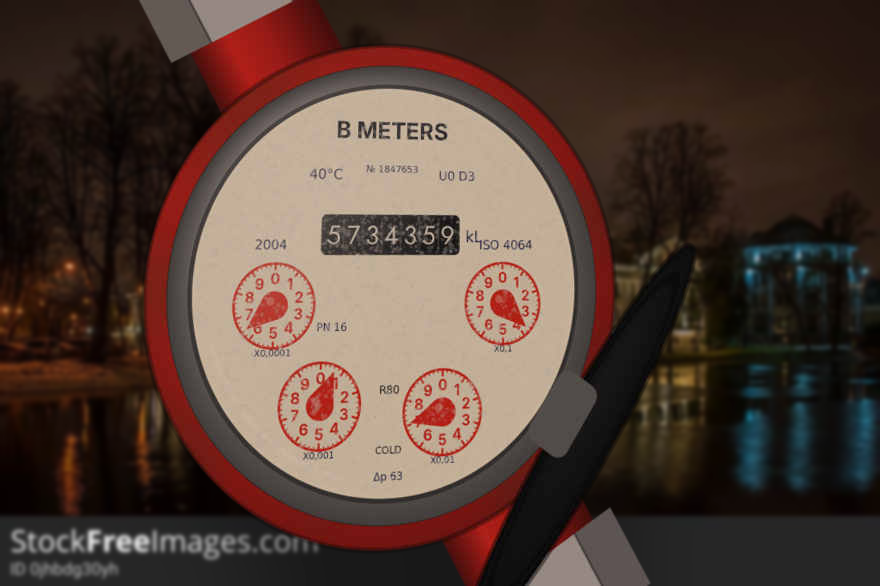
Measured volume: **5734359.3706** kL
